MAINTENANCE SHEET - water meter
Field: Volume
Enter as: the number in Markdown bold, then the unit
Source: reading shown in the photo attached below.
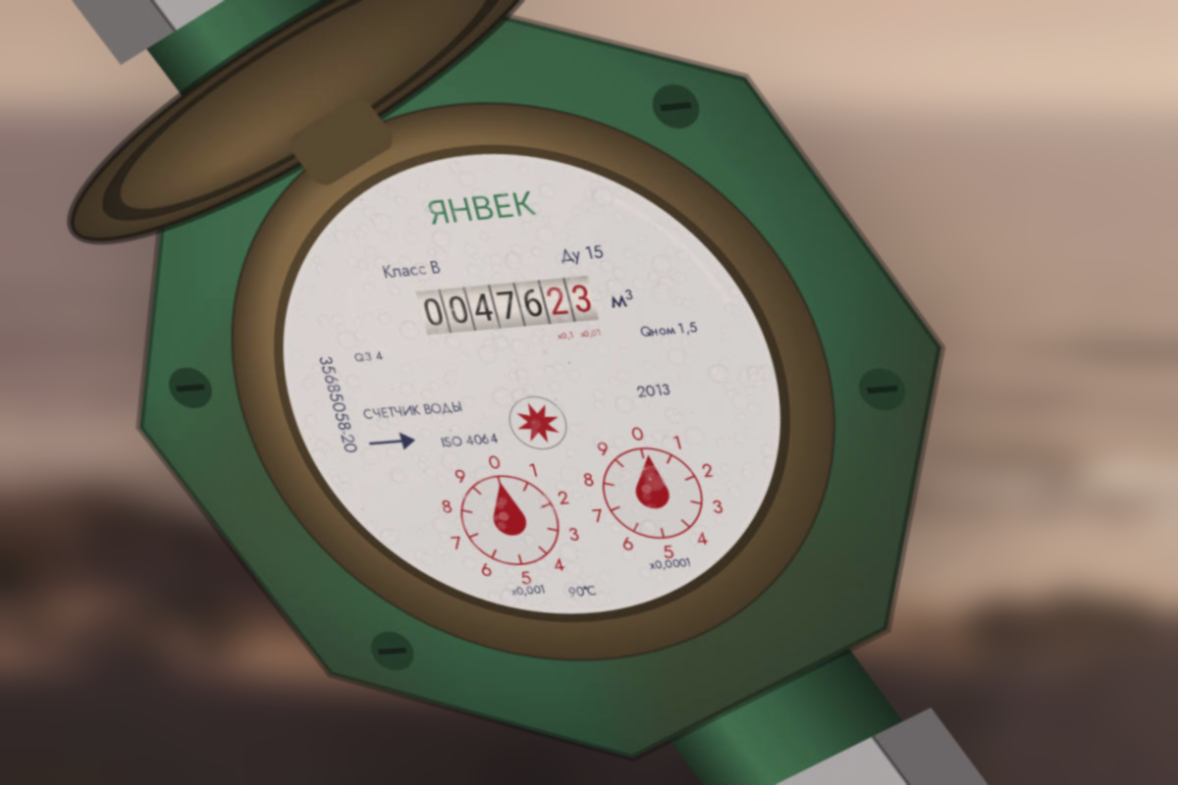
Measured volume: **476.2300** m³
